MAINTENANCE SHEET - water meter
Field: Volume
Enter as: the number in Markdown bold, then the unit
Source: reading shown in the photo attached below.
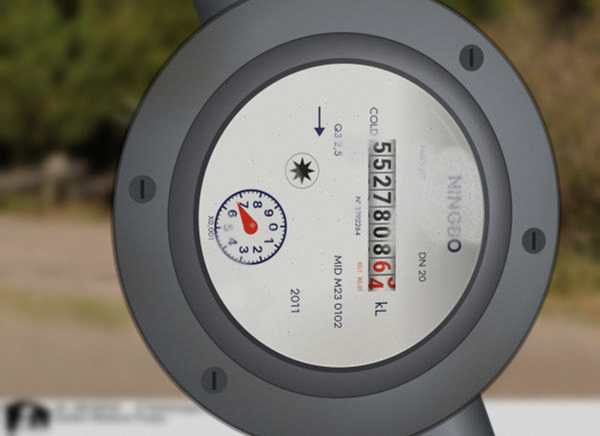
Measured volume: **5527808.636** kL
